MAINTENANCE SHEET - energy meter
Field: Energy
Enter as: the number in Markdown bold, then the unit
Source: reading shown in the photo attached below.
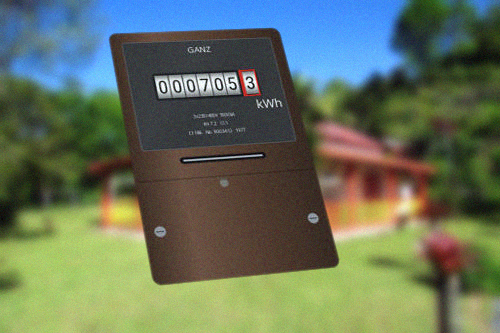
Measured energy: **705.3** kWh
